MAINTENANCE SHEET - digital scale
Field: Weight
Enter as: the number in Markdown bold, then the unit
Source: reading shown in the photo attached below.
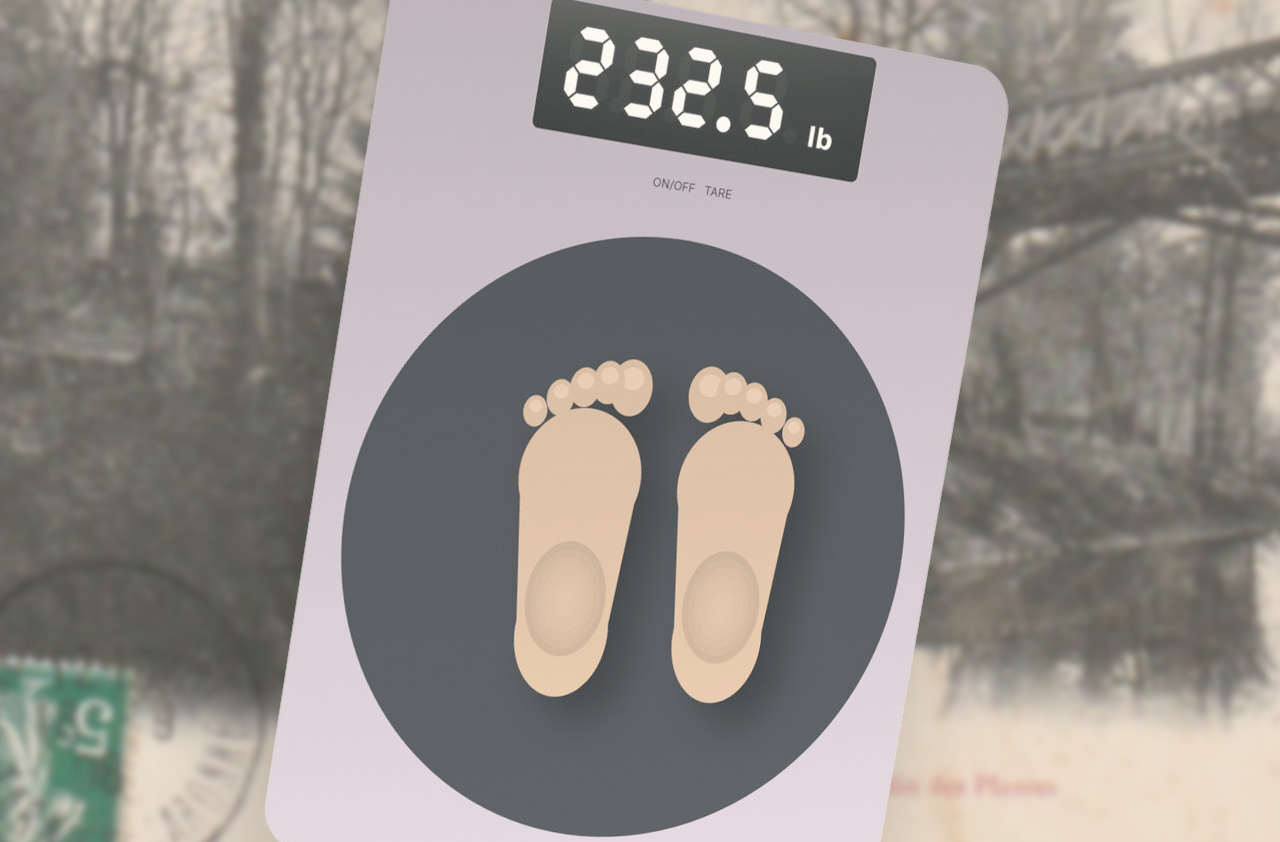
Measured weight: **232.5** lb
